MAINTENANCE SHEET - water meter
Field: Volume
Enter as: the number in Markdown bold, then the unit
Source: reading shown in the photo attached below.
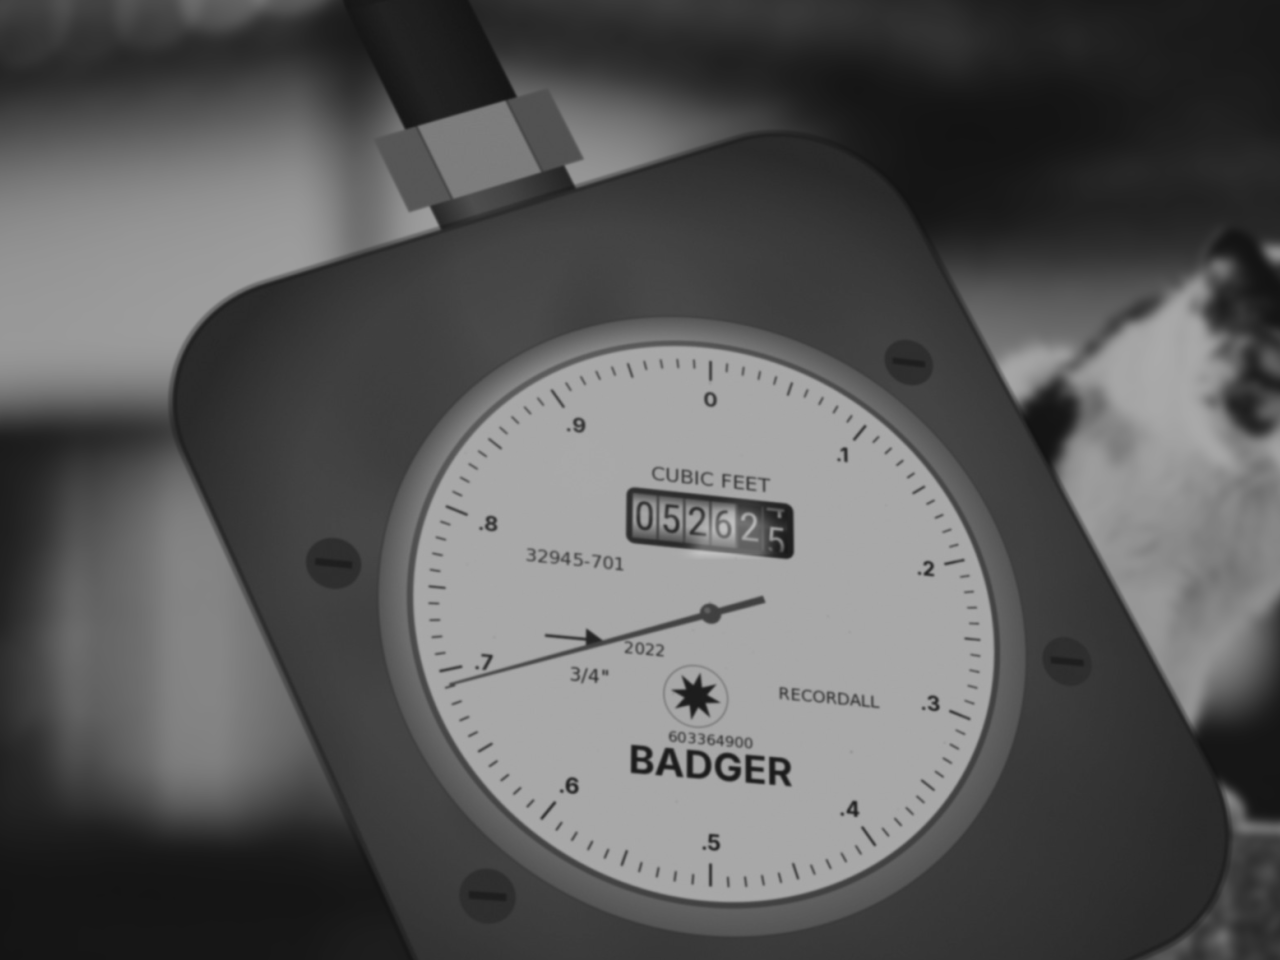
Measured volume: **52624.69** ft³
